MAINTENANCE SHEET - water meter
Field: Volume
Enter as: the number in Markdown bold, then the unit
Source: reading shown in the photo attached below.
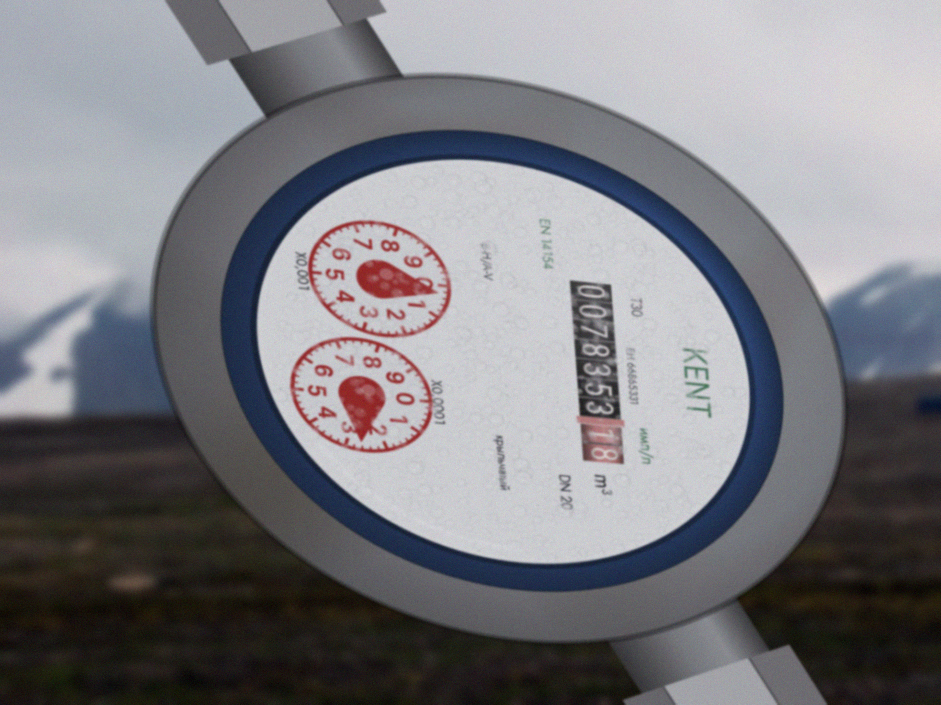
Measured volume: **78353.1802** m³
